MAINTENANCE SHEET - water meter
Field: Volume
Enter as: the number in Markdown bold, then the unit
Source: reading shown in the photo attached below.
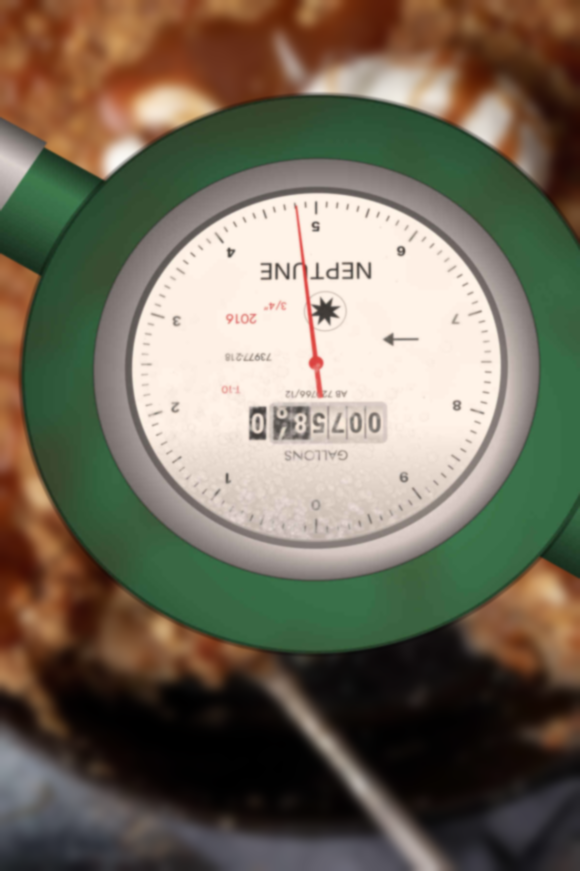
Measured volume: **75874.8** gal
